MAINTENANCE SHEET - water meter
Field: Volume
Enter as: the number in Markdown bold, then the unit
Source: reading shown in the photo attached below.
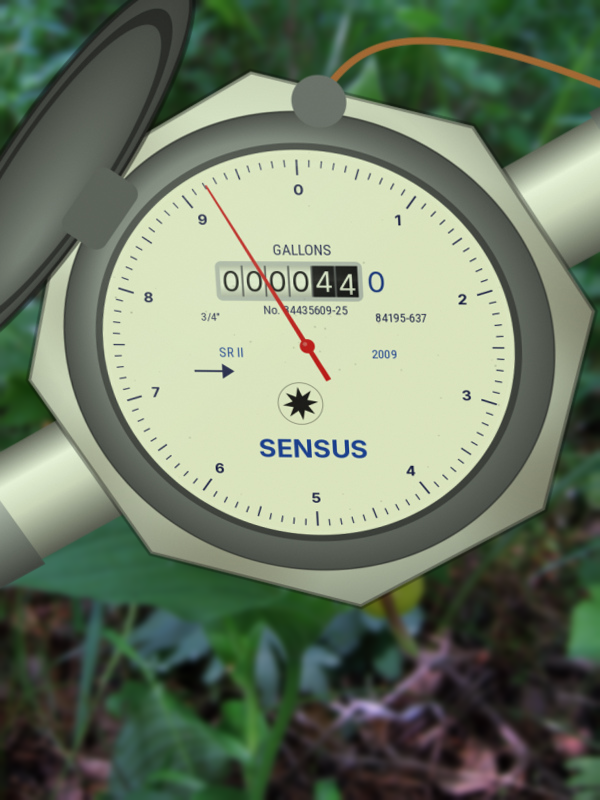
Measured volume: **439.2** gal
